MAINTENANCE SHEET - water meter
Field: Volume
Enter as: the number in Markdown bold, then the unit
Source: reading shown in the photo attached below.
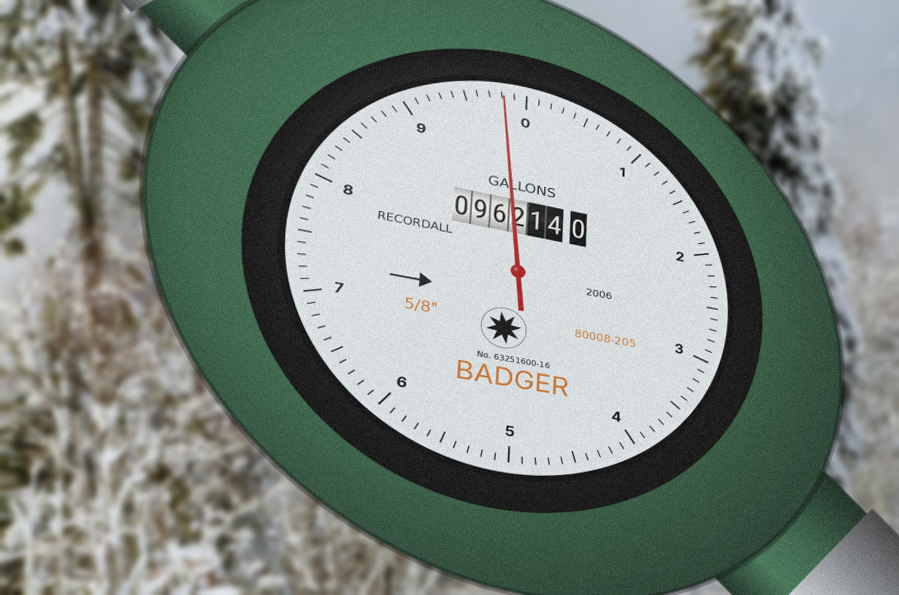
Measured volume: **962139.8** gal
